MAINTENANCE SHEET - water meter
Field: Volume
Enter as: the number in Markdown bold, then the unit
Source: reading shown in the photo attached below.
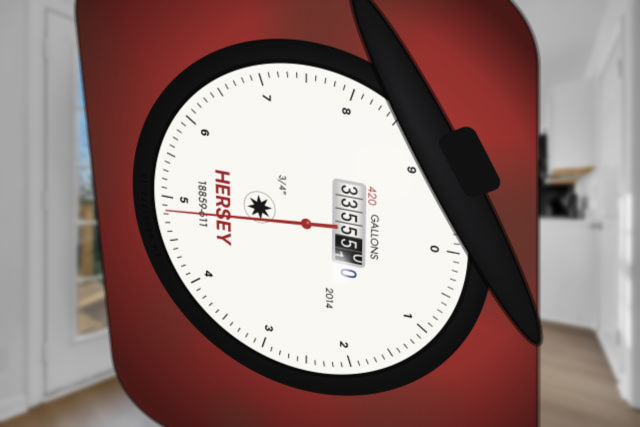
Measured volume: **3355504.8** gal
